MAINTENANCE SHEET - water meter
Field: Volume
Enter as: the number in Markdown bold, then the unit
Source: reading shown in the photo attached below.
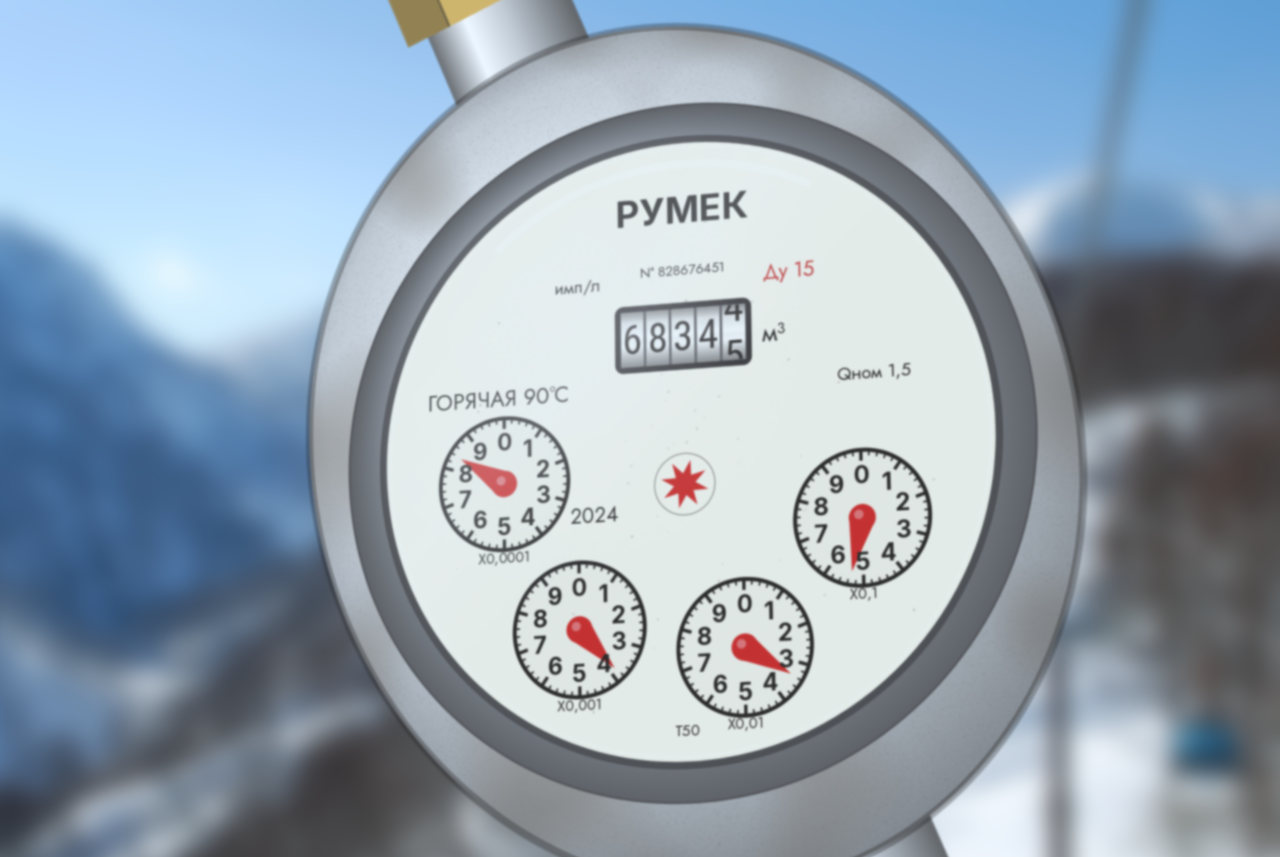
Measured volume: **68344.5338** m³
